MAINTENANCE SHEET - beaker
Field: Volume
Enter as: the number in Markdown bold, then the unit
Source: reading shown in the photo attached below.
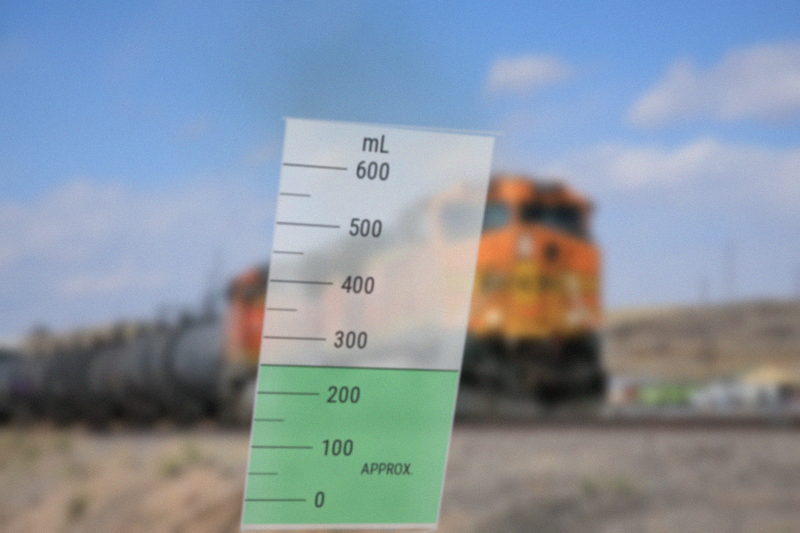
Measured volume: **250** mL
